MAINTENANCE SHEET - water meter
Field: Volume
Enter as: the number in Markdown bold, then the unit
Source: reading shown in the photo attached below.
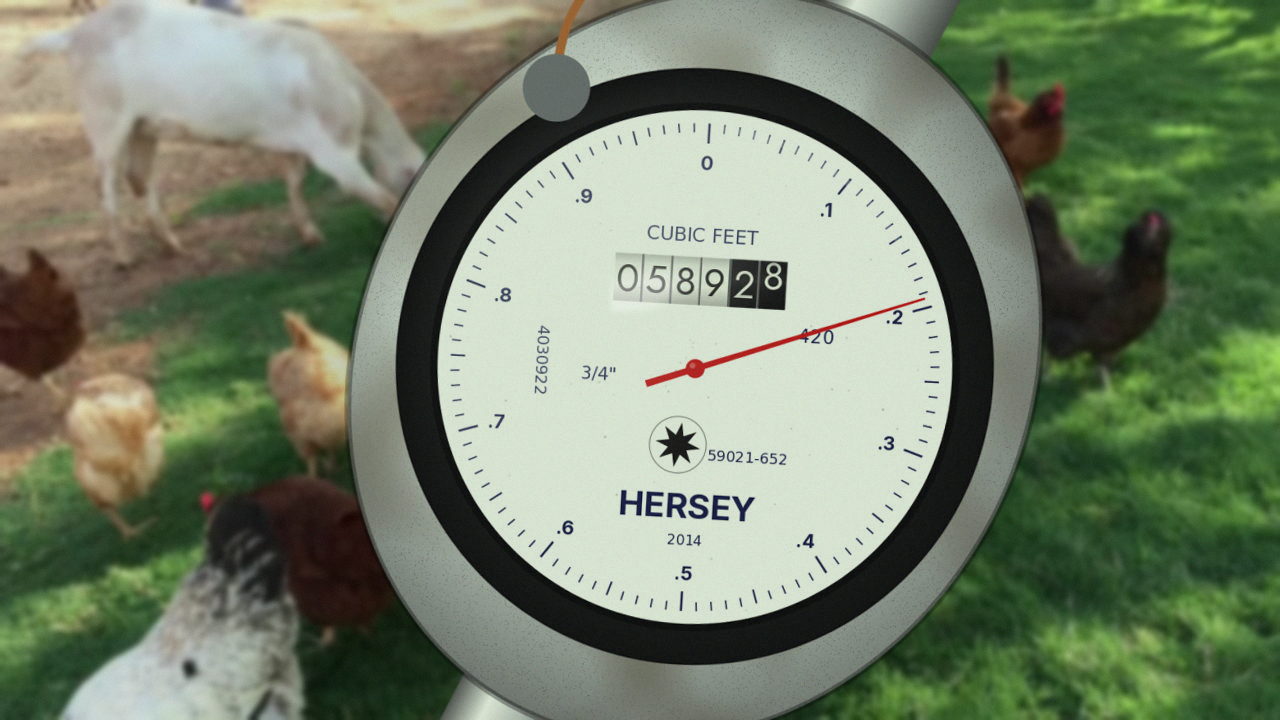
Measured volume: **58928.19** ft³
